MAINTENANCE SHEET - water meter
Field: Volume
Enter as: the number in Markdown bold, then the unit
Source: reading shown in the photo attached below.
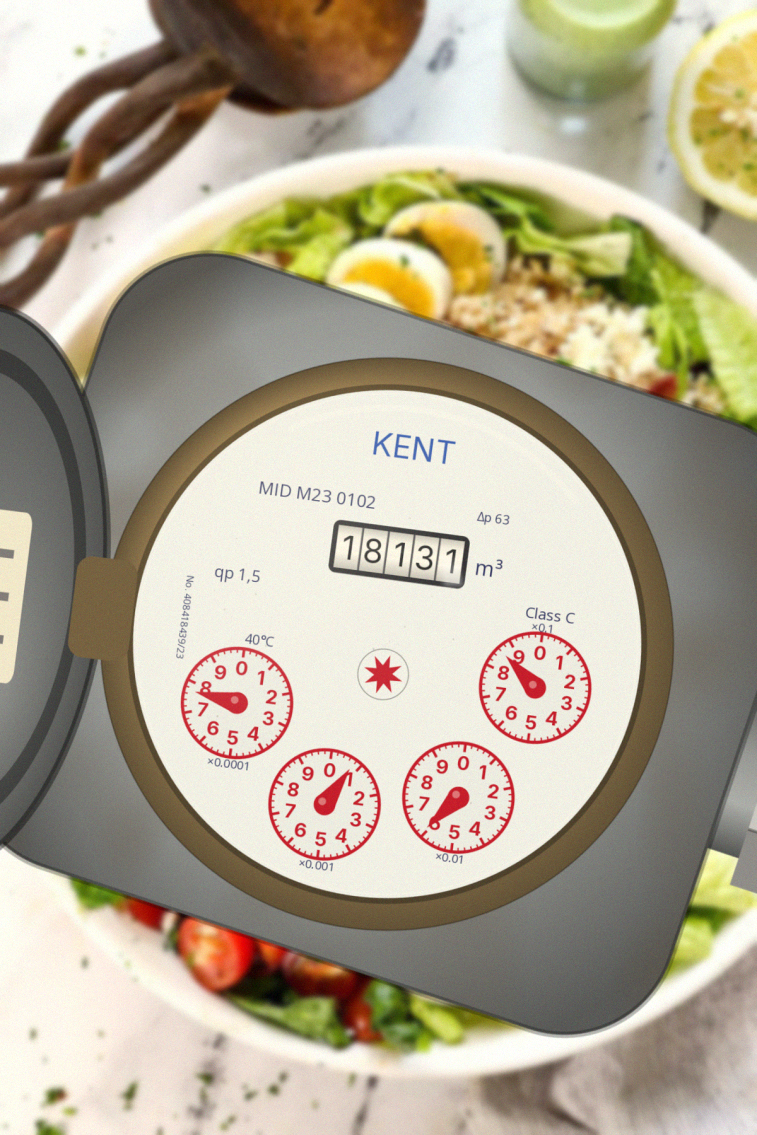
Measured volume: **18131.8607** m³
